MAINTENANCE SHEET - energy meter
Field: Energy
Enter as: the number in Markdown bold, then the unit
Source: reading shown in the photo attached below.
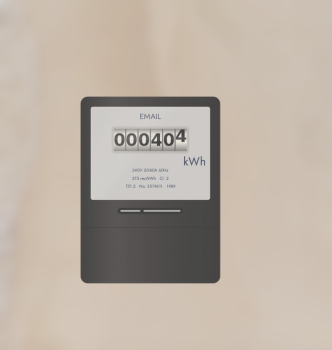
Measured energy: **404** kWh
